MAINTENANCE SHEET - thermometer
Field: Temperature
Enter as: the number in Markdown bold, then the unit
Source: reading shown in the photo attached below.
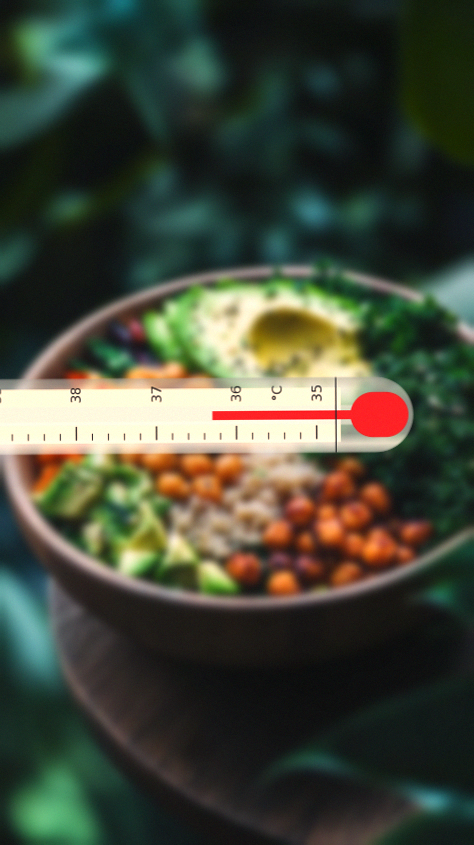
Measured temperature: **36.3** °C
